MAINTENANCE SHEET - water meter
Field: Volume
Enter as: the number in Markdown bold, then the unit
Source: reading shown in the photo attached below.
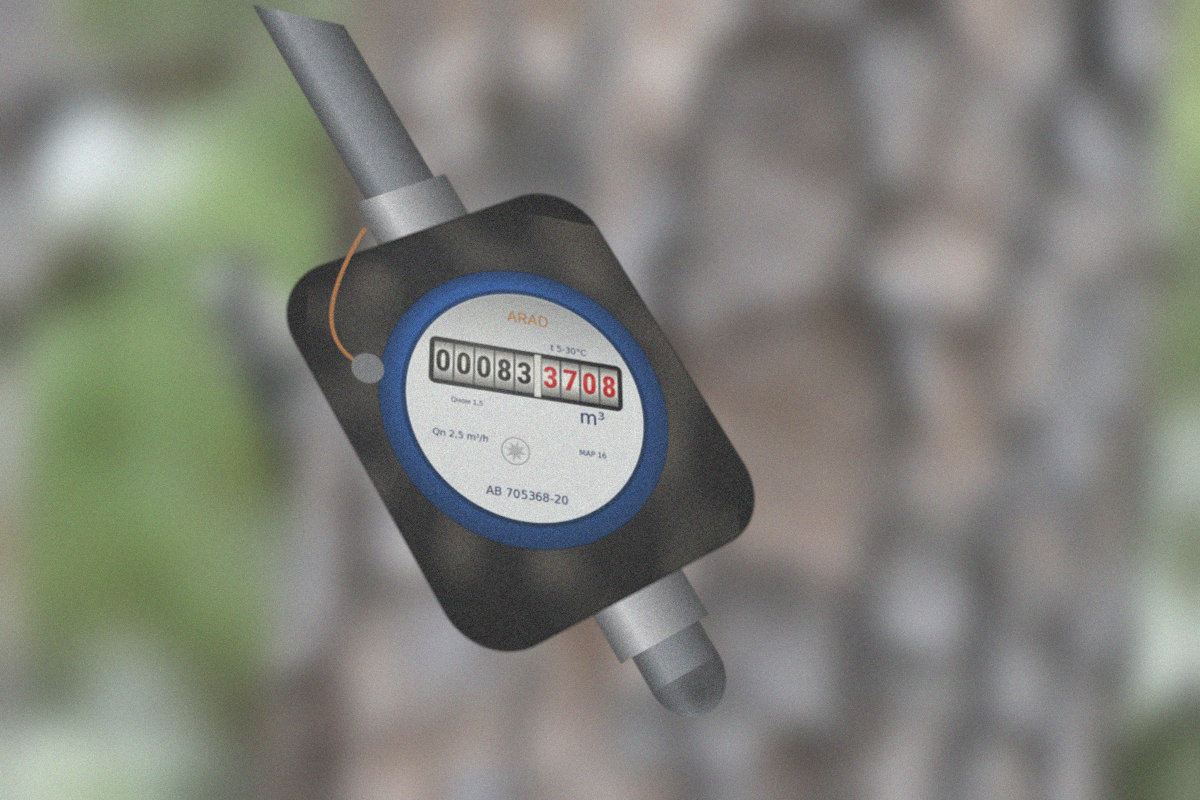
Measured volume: **83.3708** m³
